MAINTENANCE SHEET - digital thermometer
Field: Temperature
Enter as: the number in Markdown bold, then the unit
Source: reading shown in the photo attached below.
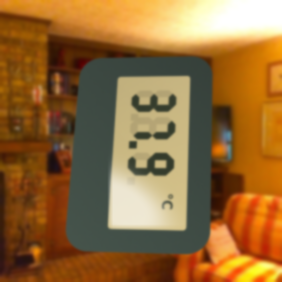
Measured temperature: **37.9** °C
